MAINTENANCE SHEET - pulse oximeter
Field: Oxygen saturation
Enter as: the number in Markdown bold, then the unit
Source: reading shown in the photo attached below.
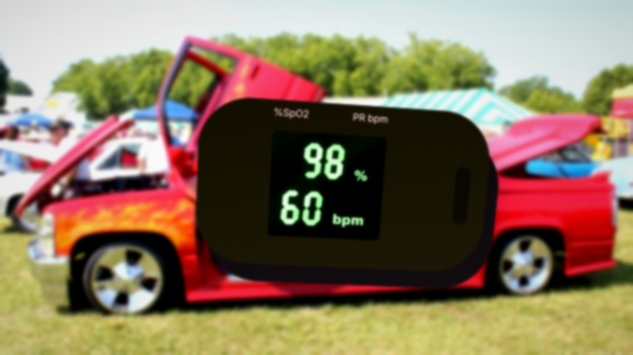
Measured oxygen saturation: **98** %
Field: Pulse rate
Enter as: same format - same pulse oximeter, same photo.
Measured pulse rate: **60** bpm
